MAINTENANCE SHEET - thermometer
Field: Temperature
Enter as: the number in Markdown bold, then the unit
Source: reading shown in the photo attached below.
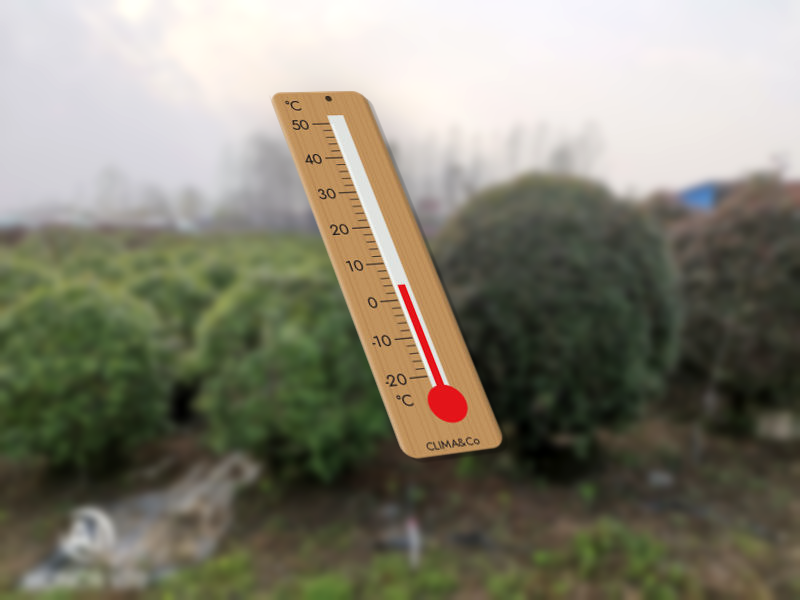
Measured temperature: **4** °C
